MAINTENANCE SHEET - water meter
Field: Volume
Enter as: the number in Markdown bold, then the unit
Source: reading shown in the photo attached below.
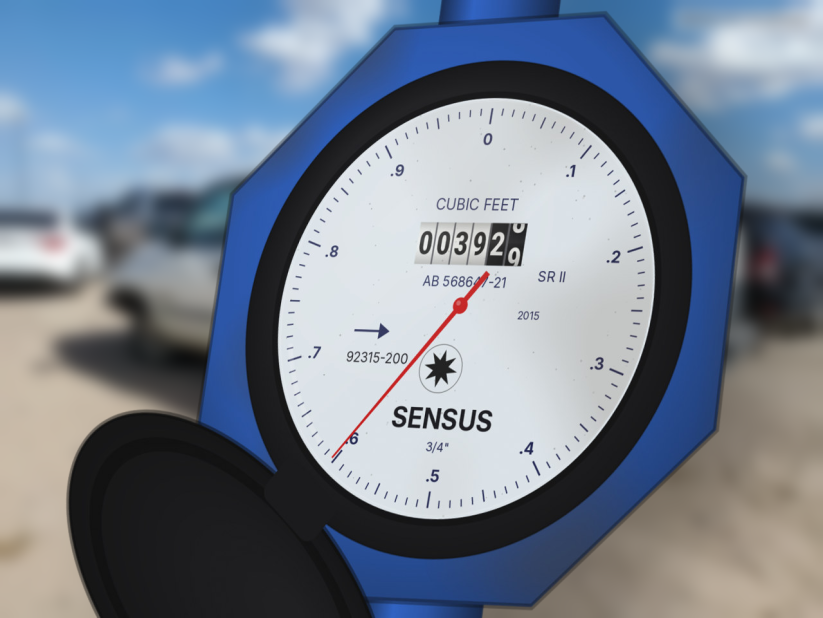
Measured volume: **3928.60** ft³
